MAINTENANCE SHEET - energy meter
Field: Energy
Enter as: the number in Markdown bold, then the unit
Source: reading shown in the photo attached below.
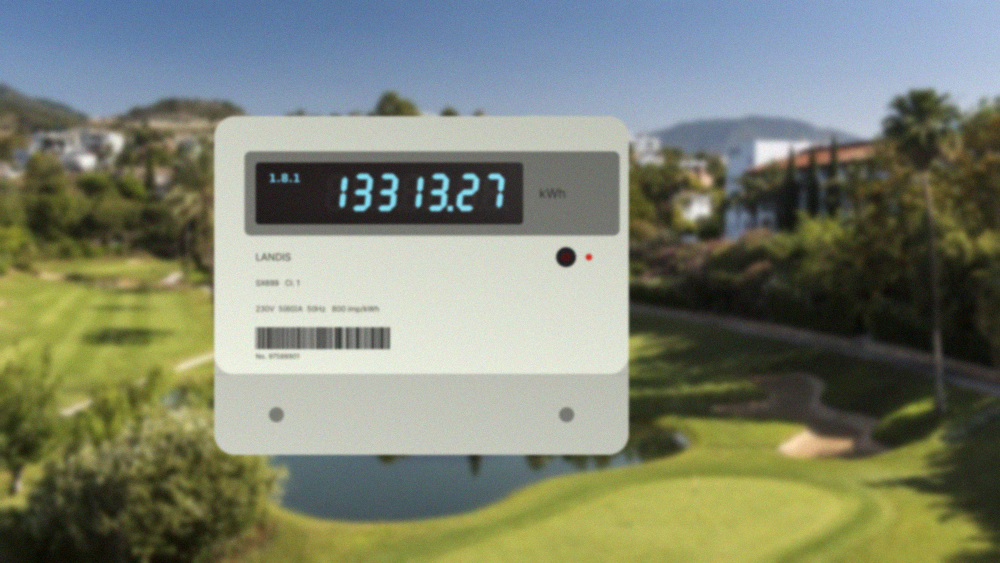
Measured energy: **13313.27** kWh
